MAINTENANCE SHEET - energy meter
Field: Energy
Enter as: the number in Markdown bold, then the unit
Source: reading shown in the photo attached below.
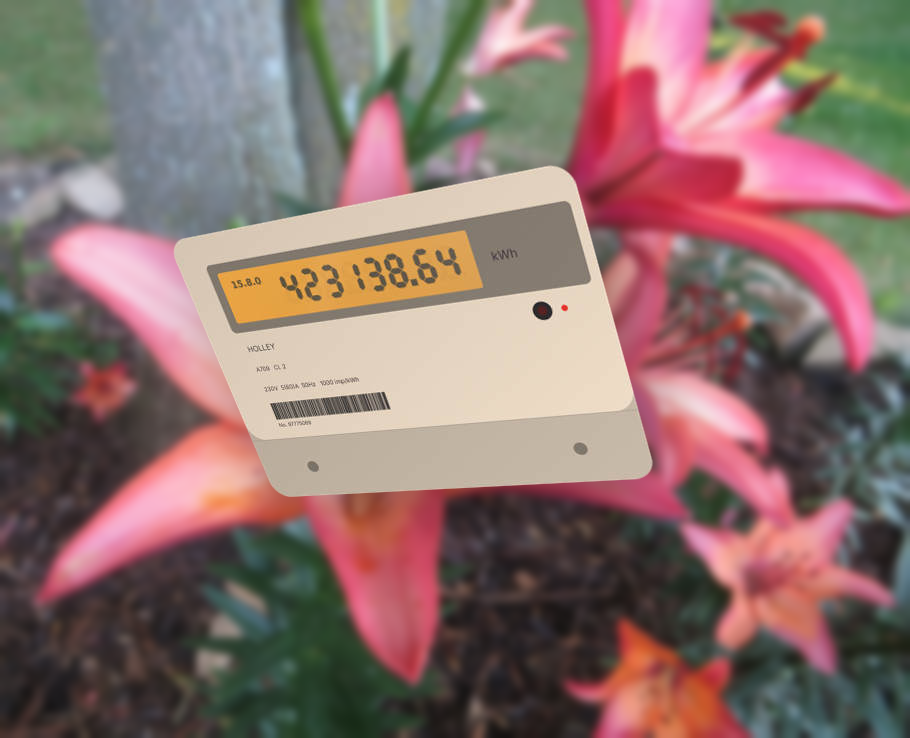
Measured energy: **423138.64** kWh
